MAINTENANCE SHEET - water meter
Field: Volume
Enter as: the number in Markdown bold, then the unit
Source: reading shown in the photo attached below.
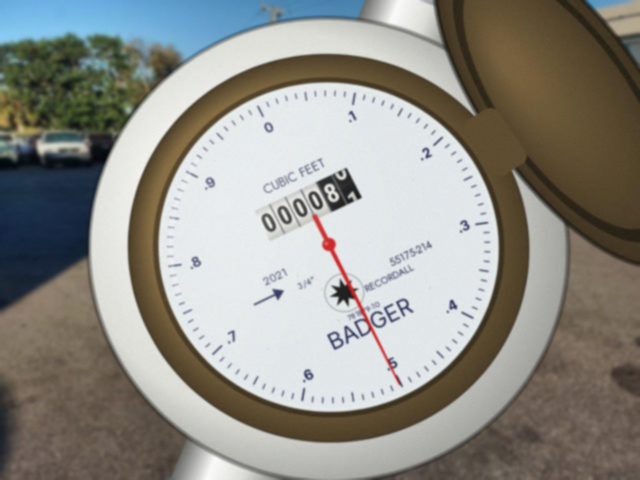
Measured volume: **80.50** ft³
